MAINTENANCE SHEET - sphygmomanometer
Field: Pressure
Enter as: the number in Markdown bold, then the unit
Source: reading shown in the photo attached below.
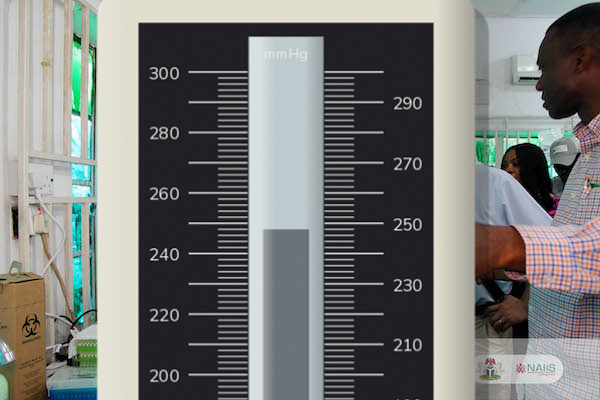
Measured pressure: **248** mmHg
